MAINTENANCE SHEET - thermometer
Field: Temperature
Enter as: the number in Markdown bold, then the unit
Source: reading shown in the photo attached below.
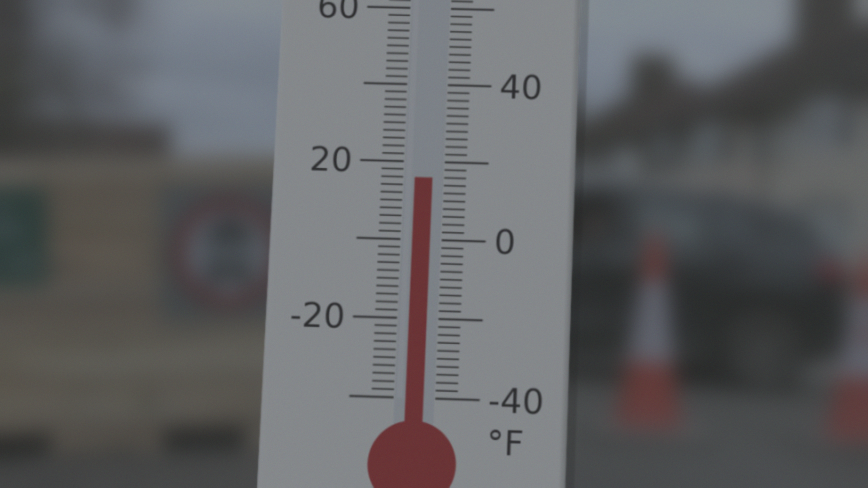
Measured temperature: **16** °F
